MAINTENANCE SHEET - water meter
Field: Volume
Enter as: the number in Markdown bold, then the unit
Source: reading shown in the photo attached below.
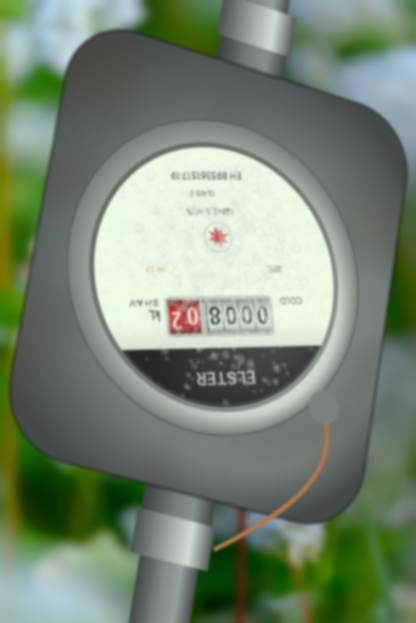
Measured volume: **8.02** kL
